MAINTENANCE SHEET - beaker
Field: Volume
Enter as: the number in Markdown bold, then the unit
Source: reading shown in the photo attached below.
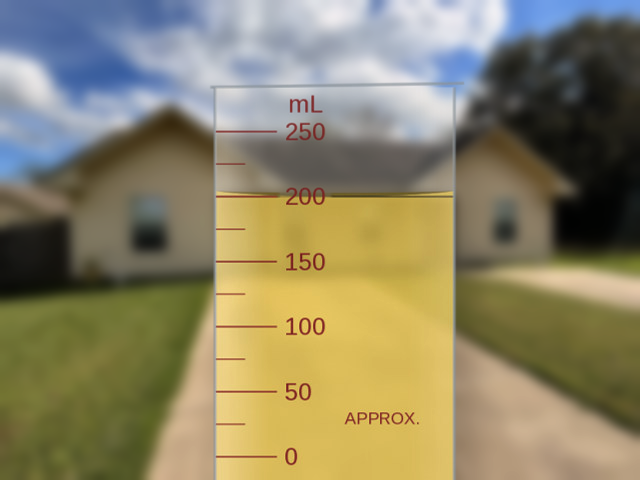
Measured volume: **200** mL
